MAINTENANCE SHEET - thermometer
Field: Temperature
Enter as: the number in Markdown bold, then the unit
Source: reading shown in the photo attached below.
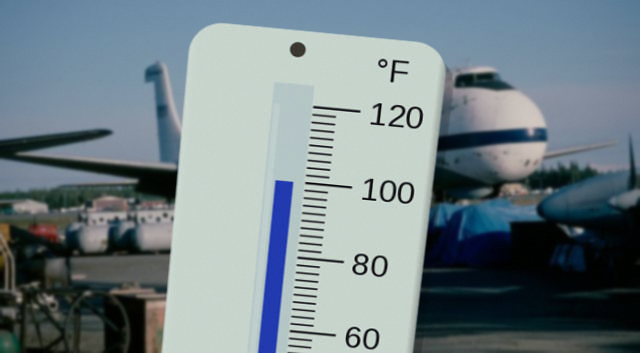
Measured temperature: **100** °F
